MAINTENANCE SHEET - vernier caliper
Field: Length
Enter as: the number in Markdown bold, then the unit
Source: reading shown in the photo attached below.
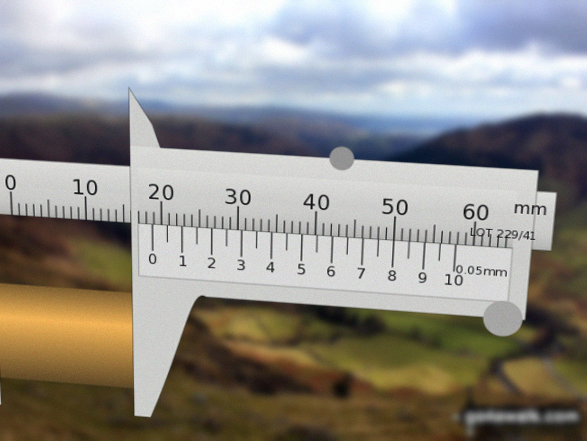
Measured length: **18.8** mm
